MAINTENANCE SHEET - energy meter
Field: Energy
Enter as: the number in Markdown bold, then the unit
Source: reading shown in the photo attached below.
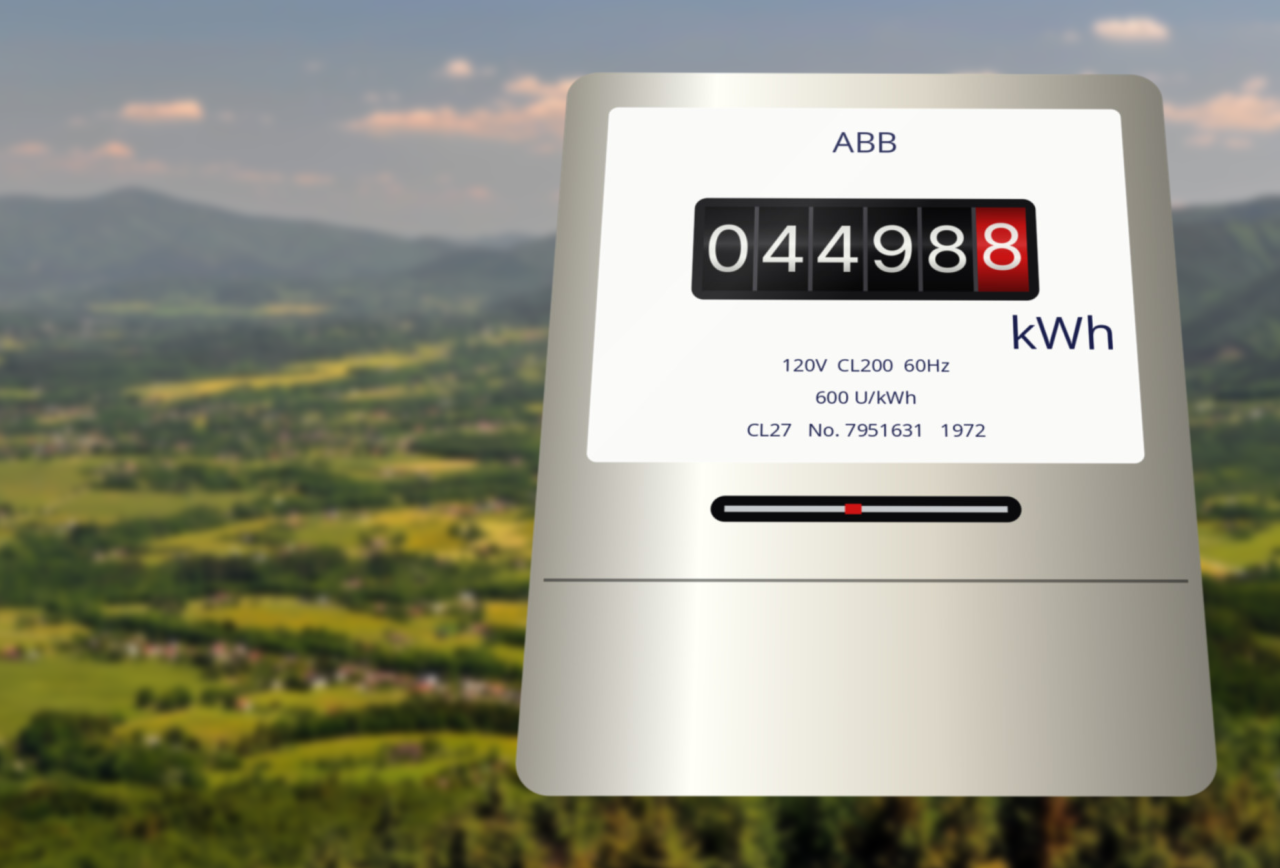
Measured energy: **4498.8** kWh
